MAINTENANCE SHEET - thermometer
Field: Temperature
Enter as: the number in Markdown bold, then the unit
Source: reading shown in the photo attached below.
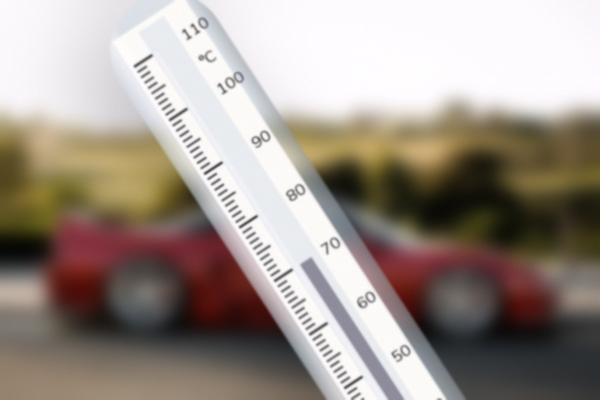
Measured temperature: **70** °C
